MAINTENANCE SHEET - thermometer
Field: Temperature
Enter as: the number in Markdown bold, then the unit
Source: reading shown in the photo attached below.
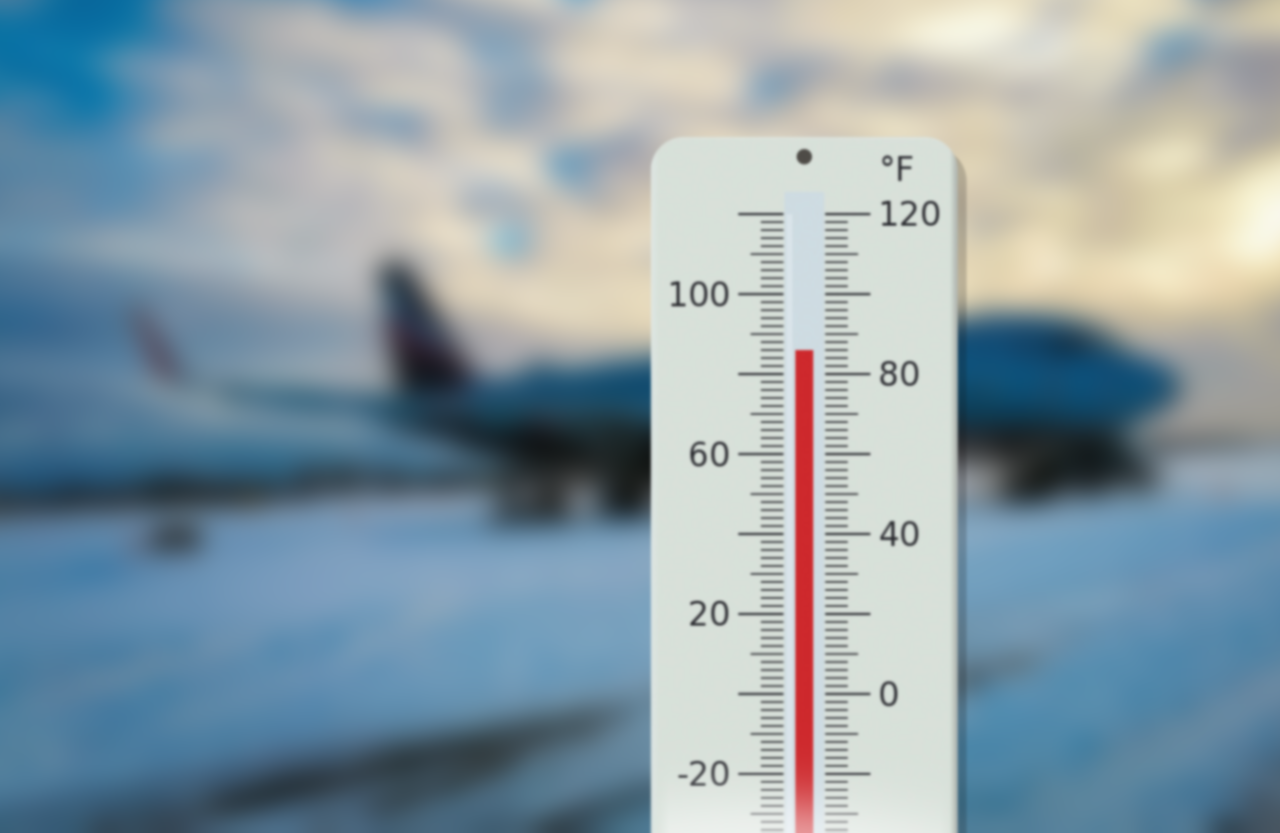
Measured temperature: **86** °F
